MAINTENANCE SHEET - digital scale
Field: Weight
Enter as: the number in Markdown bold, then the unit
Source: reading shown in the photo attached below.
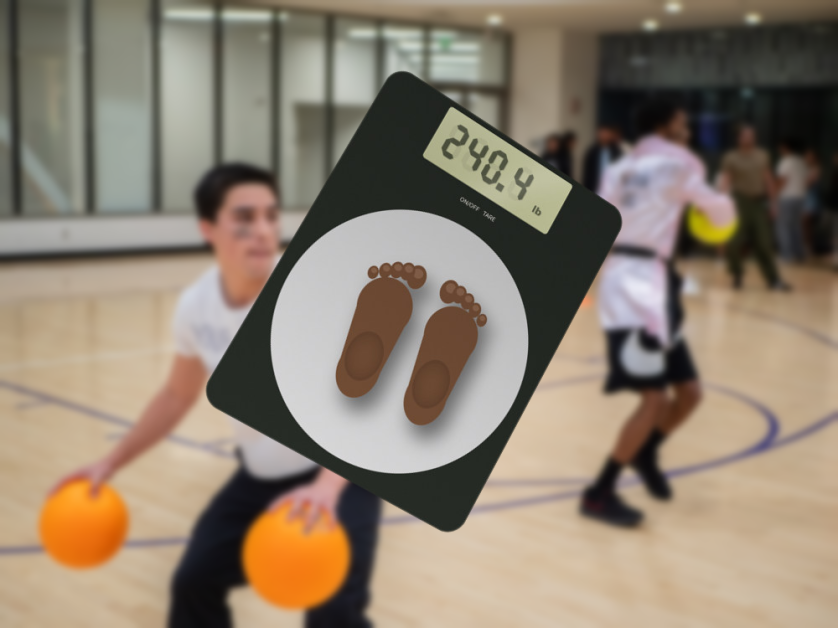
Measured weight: **240.4** lb
